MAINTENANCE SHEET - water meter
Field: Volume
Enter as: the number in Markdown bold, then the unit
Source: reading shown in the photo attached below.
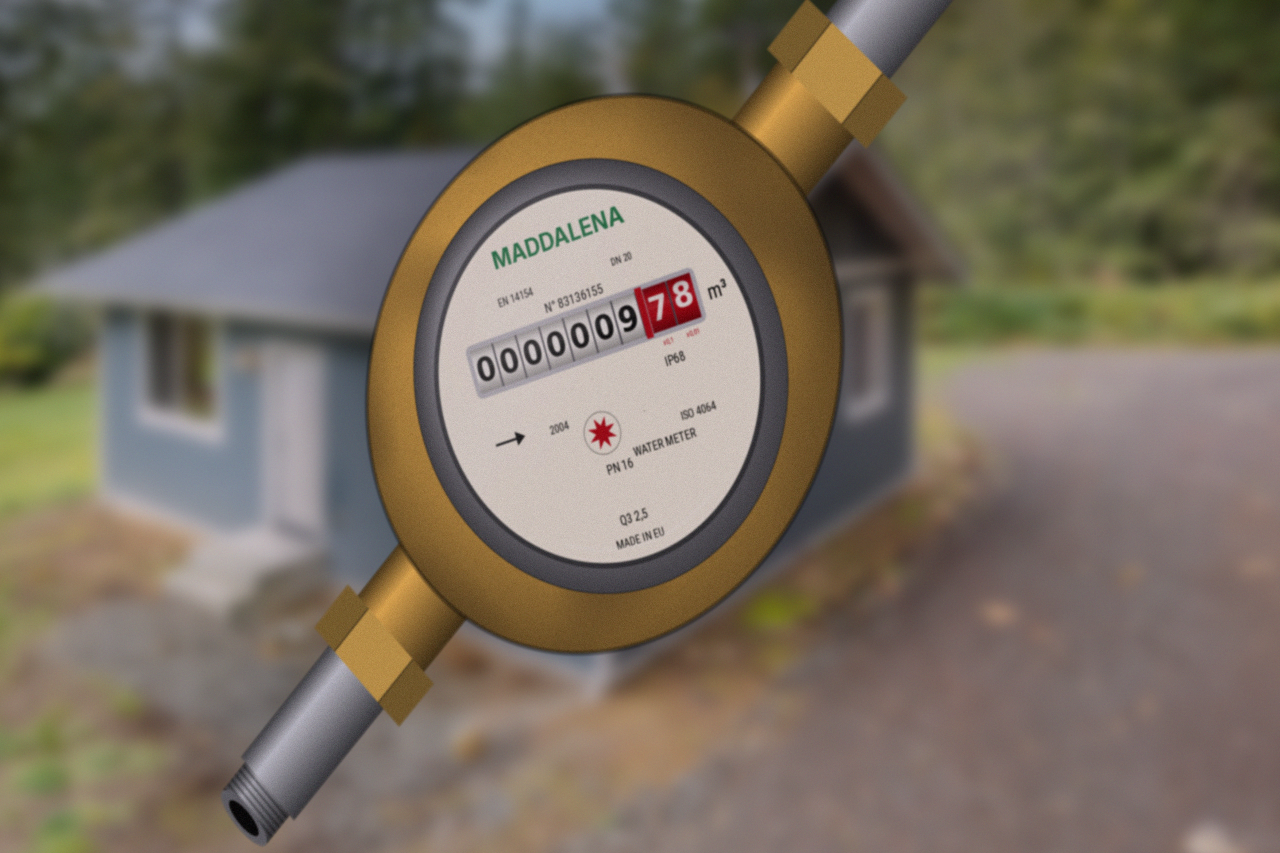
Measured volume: **9.78** m³
